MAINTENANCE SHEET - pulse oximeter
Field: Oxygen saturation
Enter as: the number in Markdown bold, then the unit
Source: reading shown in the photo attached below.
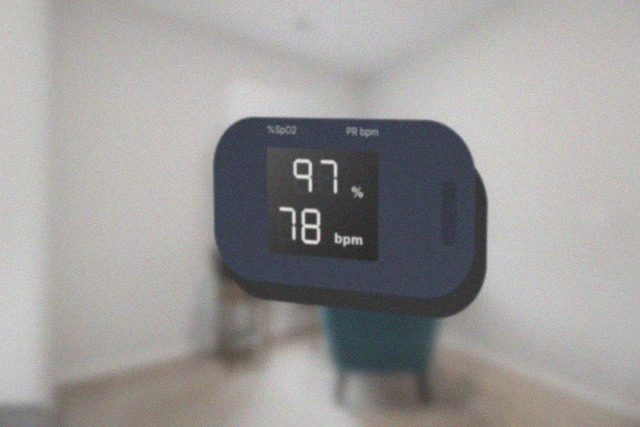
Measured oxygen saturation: **97** %
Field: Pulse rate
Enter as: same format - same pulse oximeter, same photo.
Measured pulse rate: **78** bpm
